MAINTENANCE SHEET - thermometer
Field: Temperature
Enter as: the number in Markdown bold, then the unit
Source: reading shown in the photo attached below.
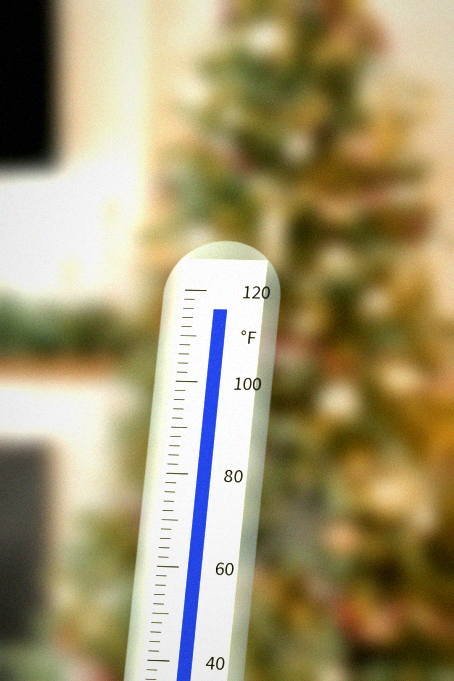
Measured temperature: **116** °F
